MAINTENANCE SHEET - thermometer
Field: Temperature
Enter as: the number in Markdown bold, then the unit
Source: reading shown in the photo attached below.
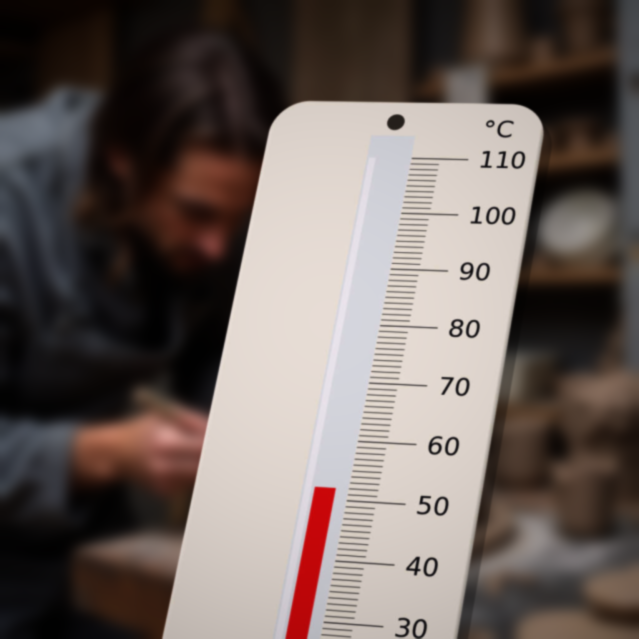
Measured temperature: **52** °C
